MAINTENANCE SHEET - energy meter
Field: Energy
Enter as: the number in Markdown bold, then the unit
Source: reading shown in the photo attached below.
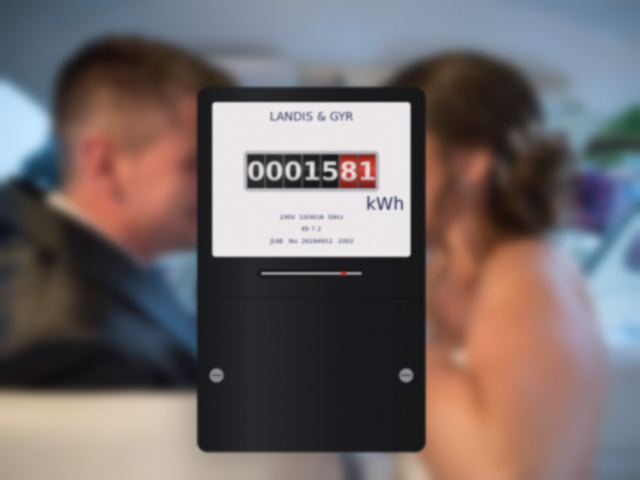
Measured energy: **15.81** kWh
